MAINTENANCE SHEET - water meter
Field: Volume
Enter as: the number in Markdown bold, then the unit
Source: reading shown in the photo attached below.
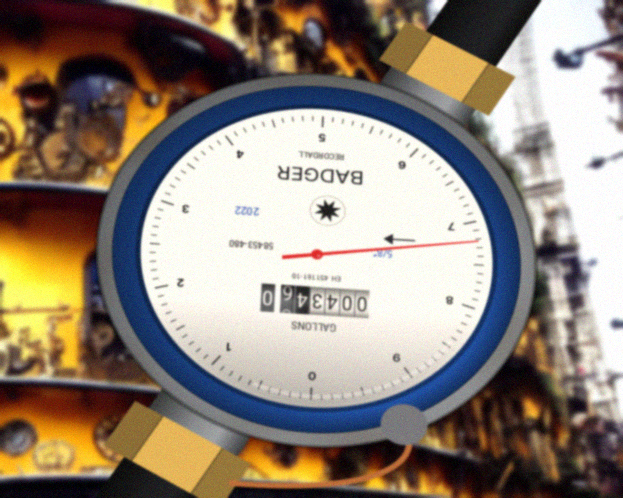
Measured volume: **43457.2** gal
